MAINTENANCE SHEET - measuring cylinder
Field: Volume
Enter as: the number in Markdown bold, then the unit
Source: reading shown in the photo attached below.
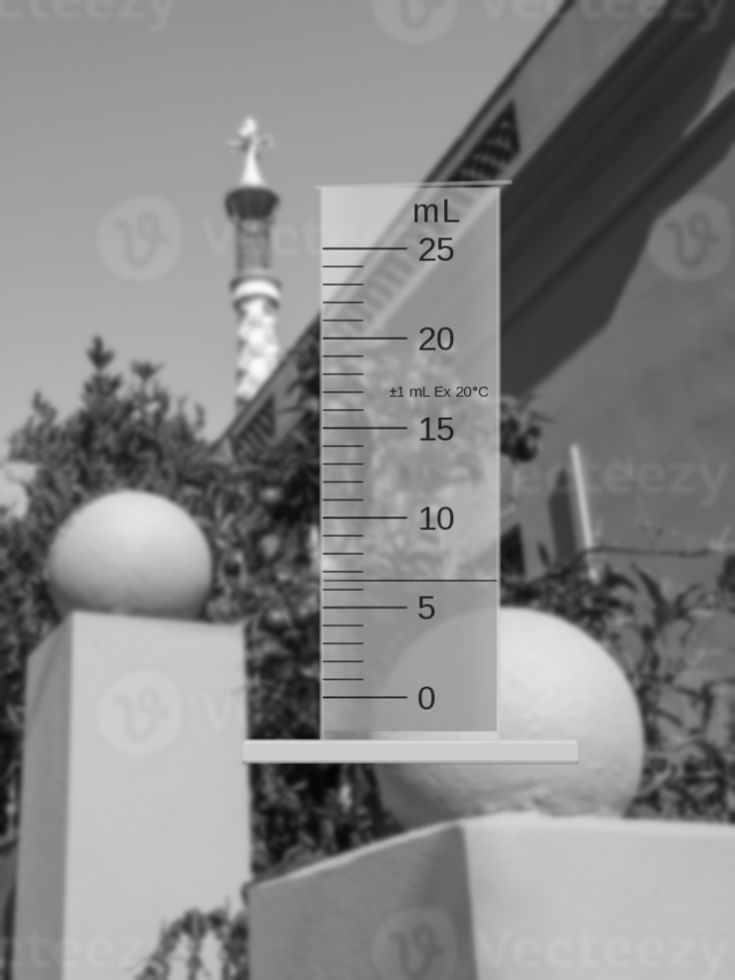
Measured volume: **6.5** mL
